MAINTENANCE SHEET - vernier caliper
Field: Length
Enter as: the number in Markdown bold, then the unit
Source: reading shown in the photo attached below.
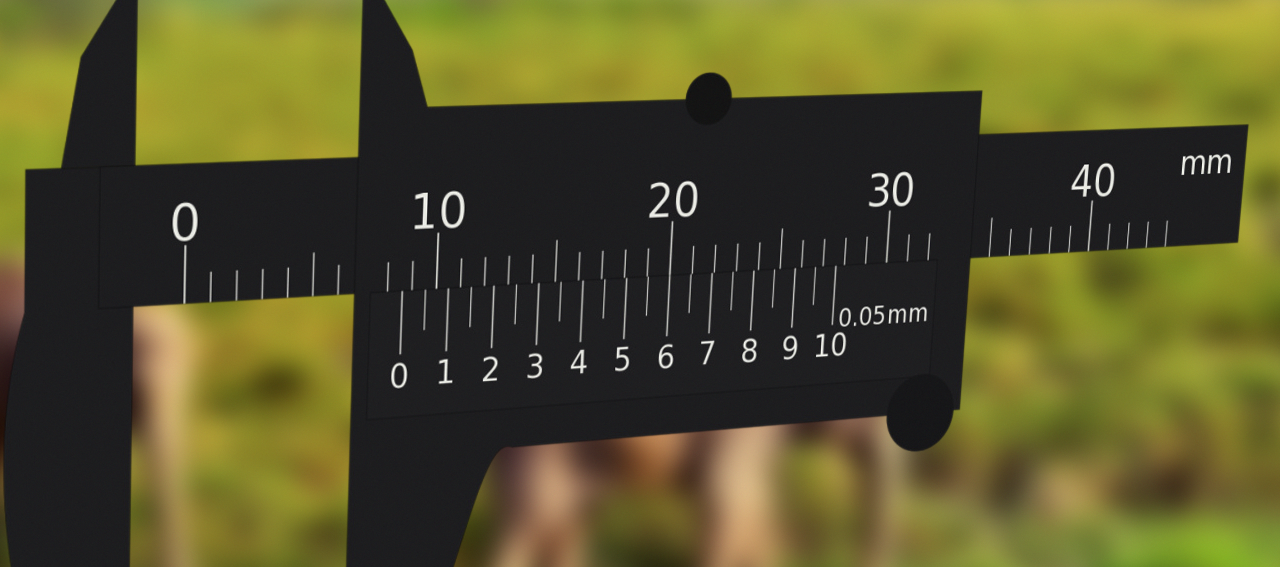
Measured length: **8.6** mm
